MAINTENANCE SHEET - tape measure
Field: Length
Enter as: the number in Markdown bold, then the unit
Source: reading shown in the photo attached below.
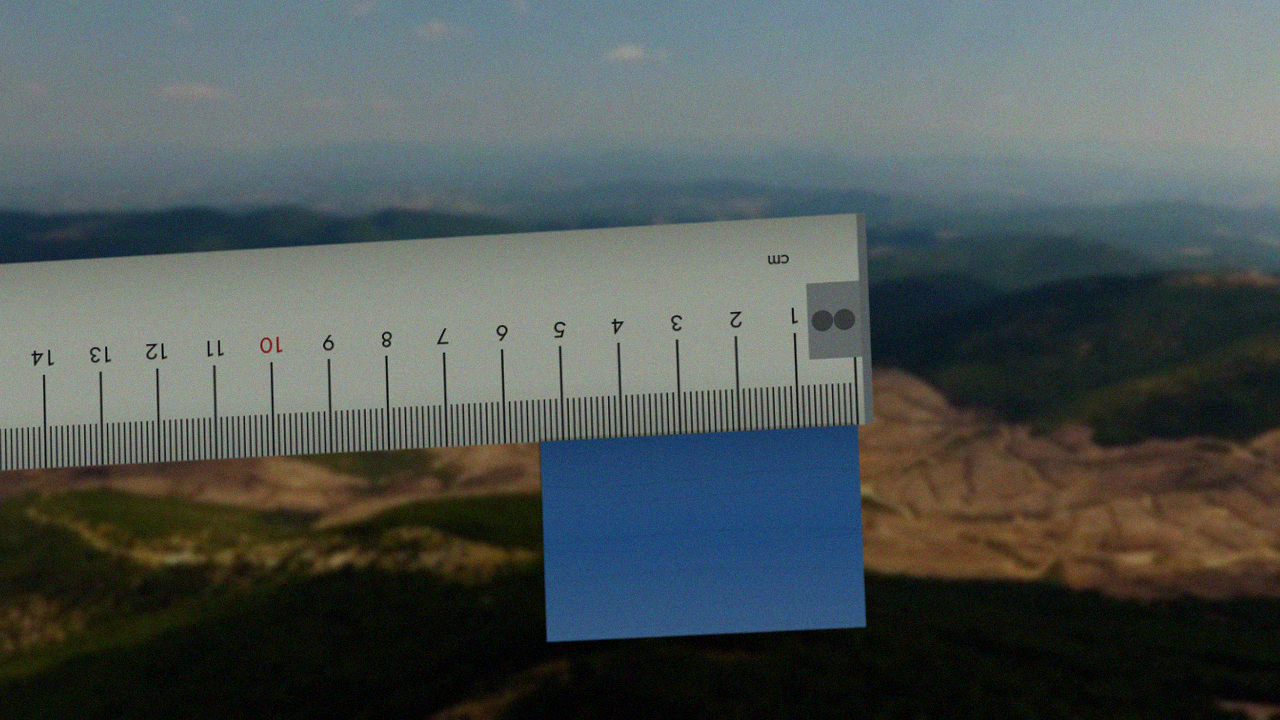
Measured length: **5.4** cm
